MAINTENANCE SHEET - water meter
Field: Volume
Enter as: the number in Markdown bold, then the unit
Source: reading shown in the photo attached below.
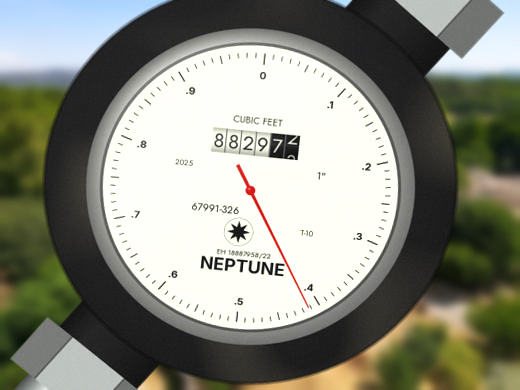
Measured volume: **882972.41** ft³
